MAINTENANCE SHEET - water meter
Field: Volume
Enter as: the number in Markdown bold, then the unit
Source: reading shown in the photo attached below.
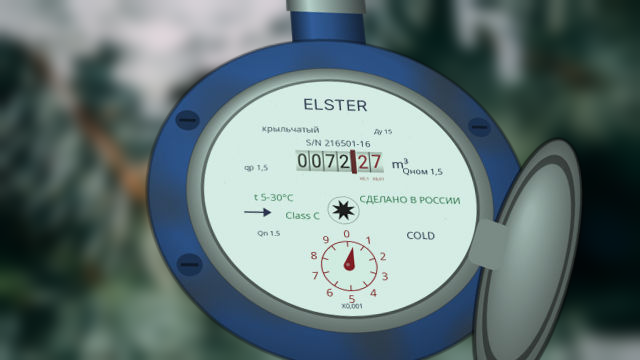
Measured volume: **72.270** m³
